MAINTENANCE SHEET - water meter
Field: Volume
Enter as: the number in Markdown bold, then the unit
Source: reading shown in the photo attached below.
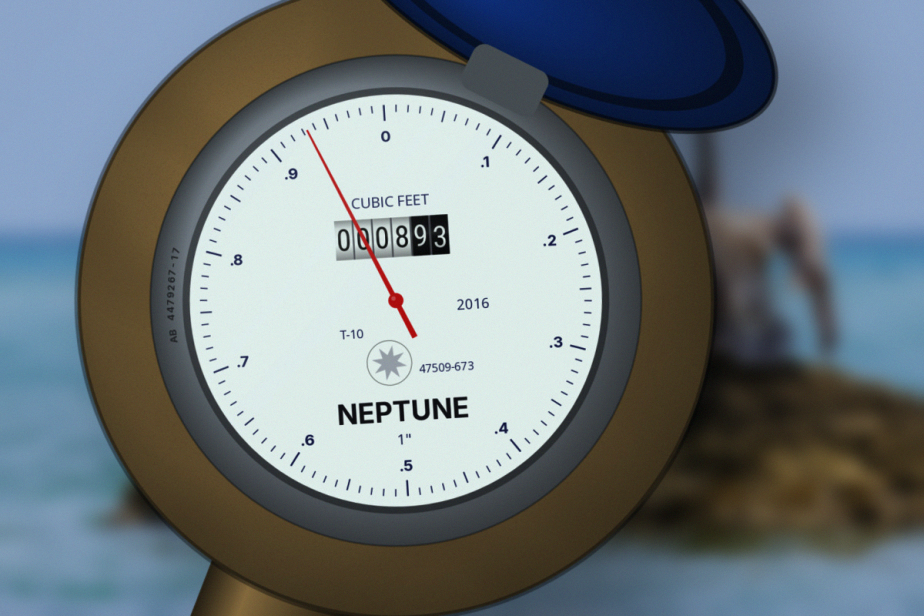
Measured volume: **892.93** ft³
